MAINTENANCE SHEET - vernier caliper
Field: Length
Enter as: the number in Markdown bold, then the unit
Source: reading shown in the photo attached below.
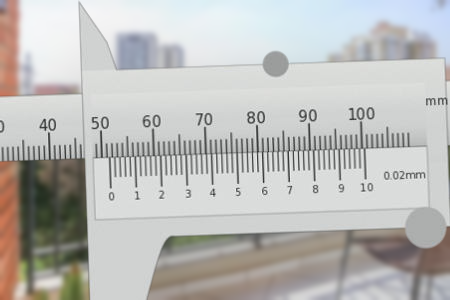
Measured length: **51.5** mm
